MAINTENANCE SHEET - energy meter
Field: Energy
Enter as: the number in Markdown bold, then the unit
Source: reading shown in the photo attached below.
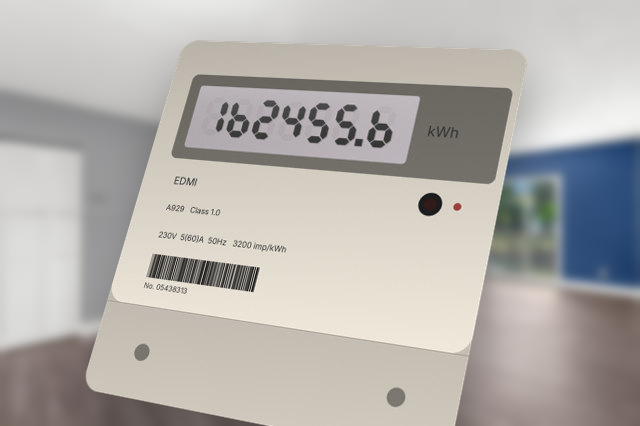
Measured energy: **162455.6** kWh
